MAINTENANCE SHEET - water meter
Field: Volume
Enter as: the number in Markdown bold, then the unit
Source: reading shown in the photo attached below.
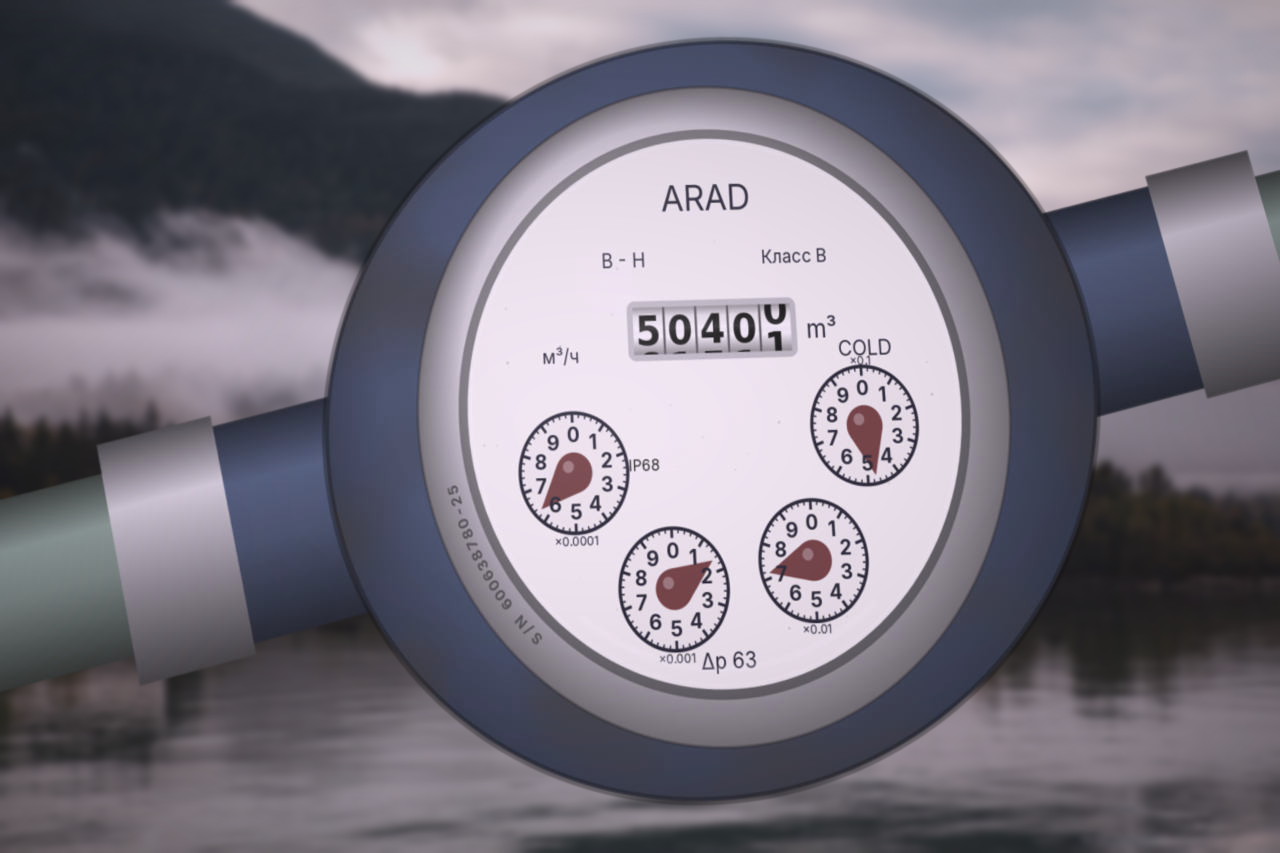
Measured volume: **50400.4716** m³
